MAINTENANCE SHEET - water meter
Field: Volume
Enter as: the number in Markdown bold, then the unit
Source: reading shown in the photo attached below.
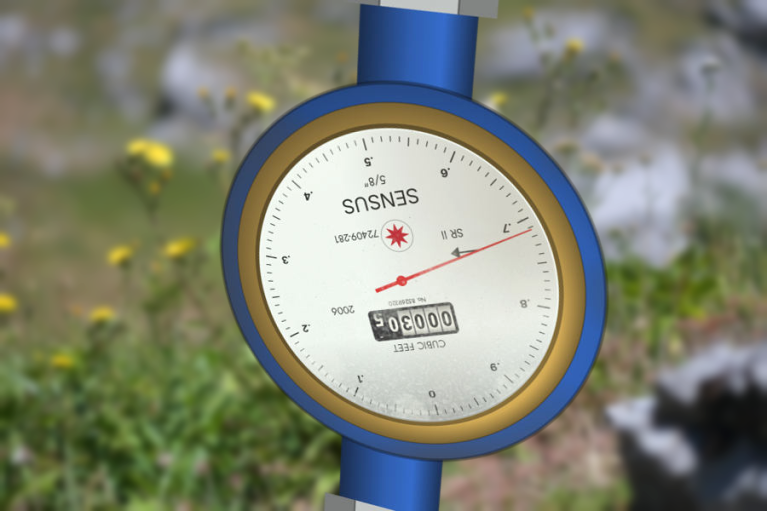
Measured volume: **304.71** ft³
